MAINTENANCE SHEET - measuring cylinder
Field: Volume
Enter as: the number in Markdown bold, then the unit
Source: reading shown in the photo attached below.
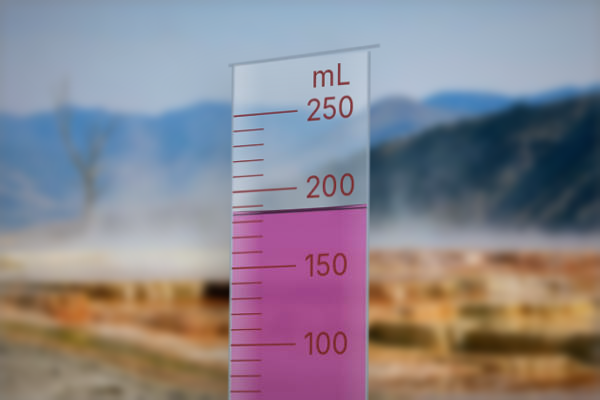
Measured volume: **185** mL
